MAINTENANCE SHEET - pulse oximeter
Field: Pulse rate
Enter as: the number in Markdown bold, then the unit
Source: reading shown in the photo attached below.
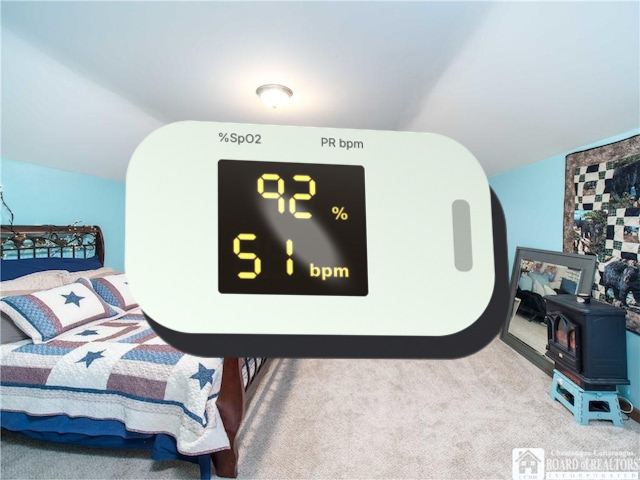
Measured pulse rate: **51** bpm
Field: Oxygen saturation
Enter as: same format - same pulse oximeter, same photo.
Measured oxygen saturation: **92** %
